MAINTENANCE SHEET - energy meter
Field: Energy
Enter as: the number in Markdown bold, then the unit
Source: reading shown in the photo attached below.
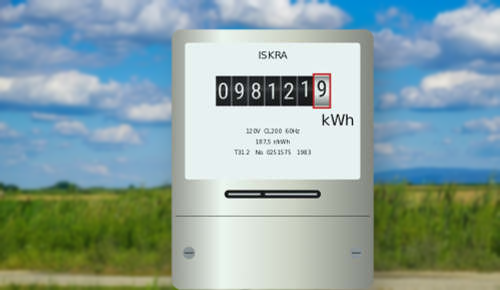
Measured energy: **98121.9** kWh
